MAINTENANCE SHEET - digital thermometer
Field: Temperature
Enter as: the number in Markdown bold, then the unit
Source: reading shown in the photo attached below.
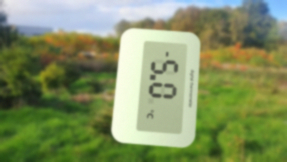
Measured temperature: **-5.0** °C
